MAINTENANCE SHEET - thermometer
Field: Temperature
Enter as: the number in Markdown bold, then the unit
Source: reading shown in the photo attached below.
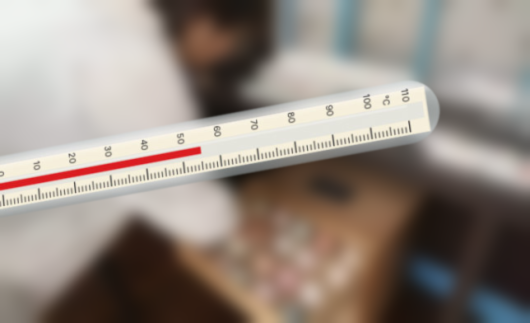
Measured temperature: **55** °C
